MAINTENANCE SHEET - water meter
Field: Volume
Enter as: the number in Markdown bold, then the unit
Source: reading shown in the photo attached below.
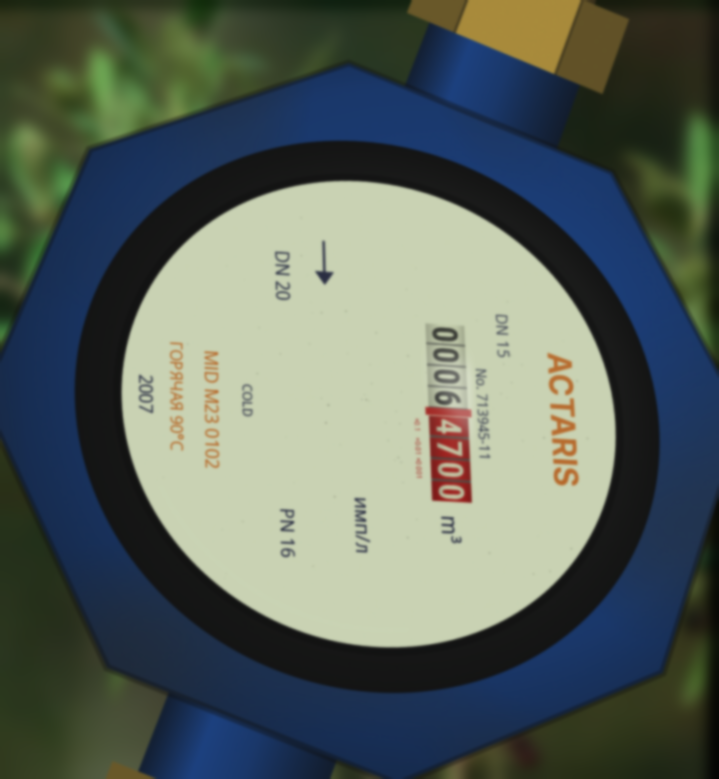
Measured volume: **6.4700** m³
